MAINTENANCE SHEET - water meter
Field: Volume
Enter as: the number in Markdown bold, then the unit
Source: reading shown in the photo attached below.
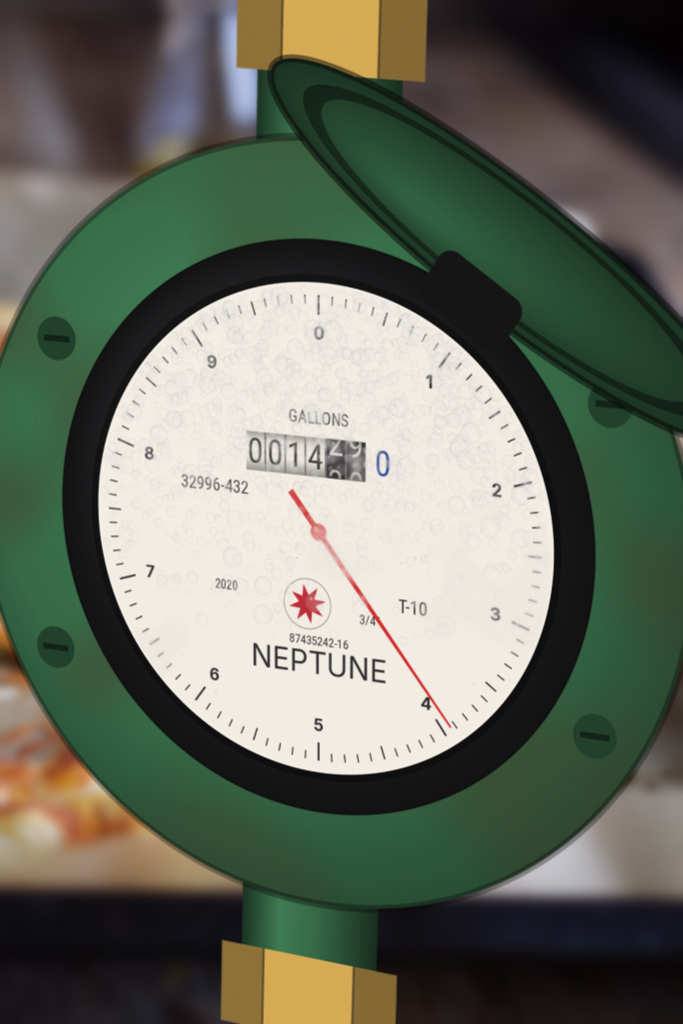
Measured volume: **14293.9** gal
